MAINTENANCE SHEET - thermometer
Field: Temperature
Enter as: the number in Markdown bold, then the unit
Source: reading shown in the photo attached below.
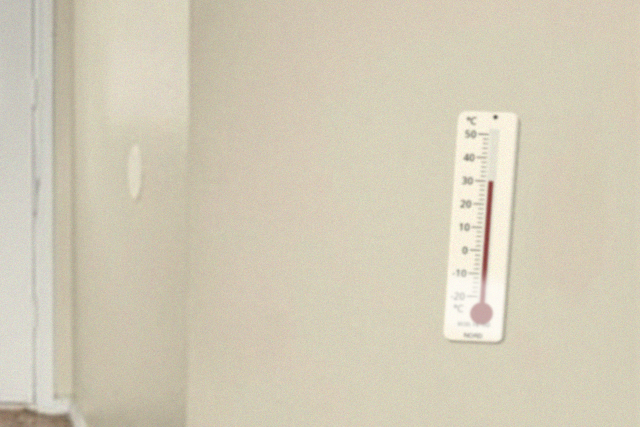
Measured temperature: **30** °C
